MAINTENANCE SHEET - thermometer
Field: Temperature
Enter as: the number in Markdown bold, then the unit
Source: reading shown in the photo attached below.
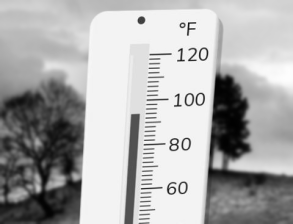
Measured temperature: **94** °F
